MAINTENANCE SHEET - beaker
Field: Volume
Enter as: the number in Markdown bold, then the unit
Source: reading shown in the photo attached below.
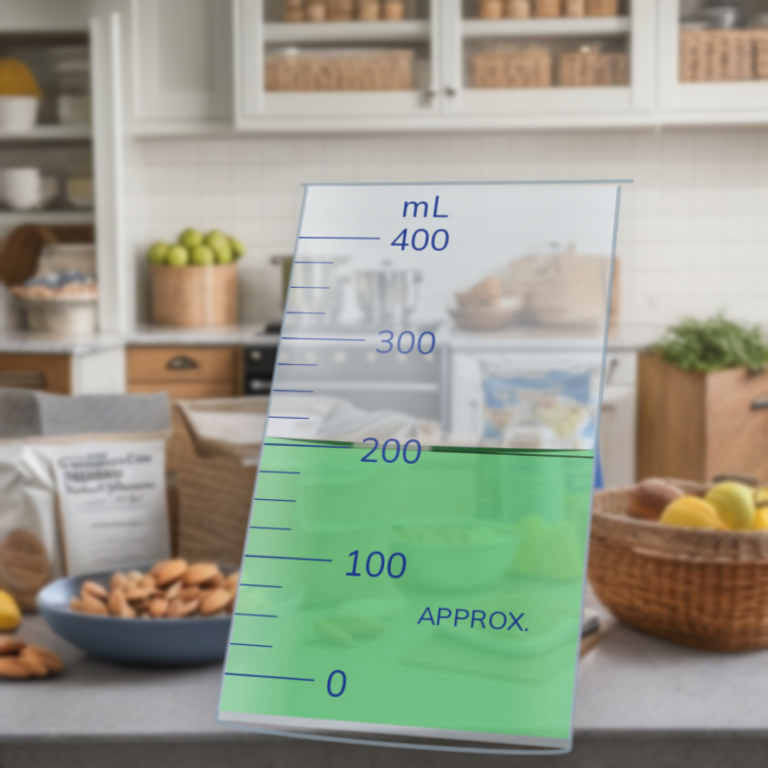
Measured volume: **200** mL
